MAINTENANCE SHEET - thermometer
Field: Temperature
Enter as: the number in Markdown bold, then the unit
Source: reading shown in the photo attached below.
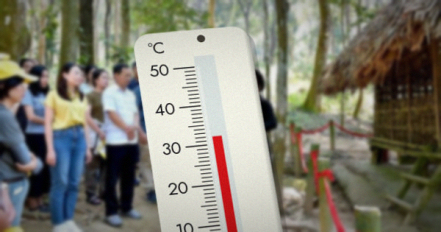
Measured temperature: **32** °C
